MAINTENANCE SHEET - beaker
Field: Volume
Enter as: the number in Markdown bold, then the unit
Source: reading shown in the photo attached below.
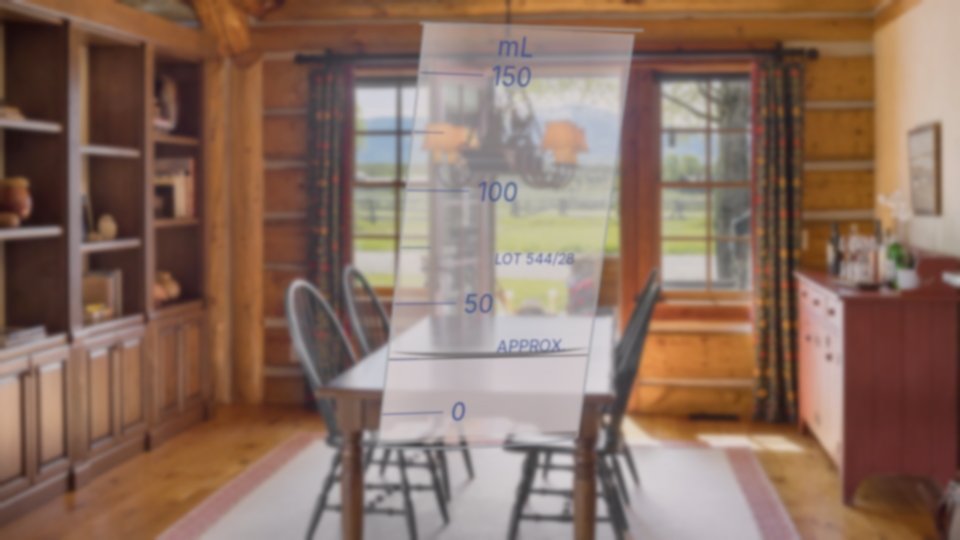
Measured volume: **25** mL
